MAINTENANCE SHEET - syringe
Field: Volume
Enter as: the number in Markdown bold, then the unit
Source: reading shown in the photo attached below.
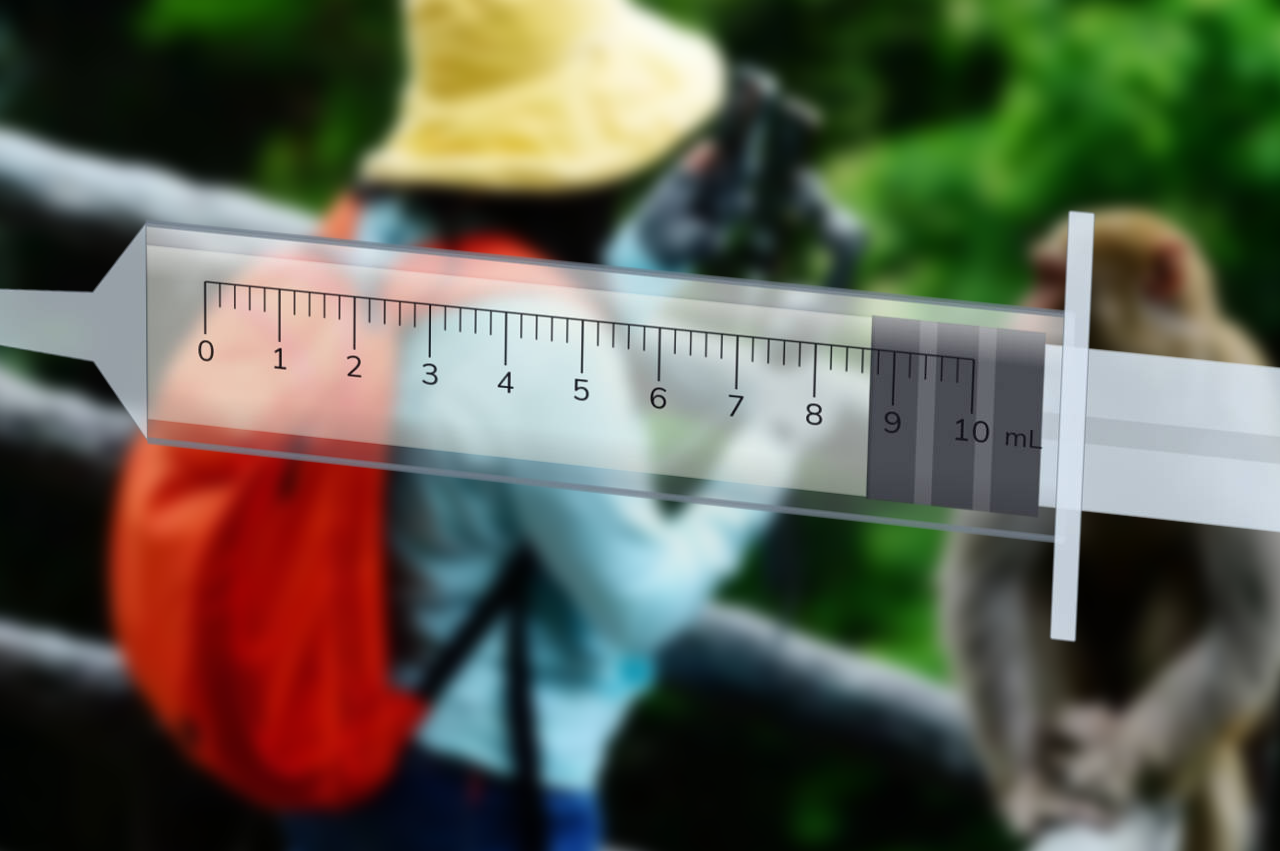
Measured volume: **8.7** mL
